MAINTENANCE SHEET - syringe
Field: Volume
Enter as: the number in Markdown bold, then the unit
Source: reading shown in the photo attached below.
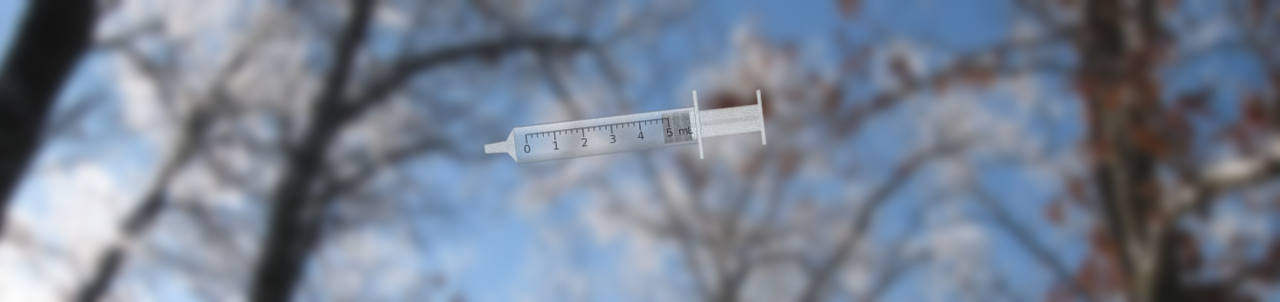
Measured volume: **4.8** mL
